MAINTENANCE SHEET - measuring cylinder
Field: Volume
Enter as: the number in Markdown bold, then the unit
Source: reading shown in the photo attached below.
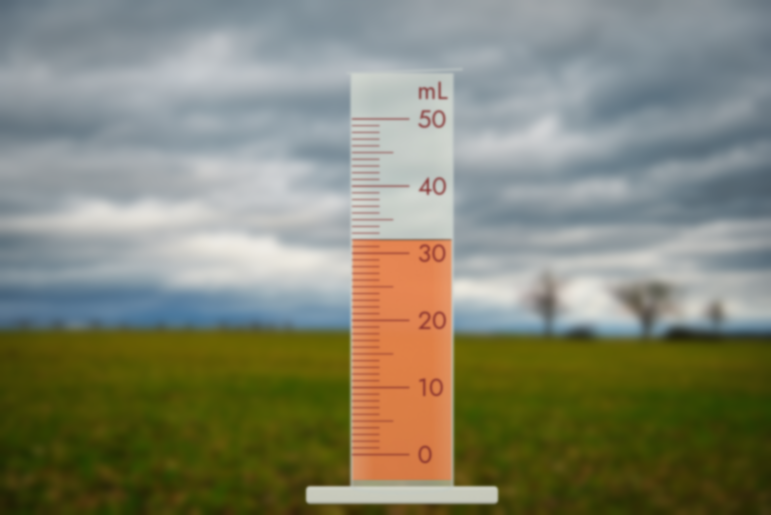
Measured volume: **32** mL
